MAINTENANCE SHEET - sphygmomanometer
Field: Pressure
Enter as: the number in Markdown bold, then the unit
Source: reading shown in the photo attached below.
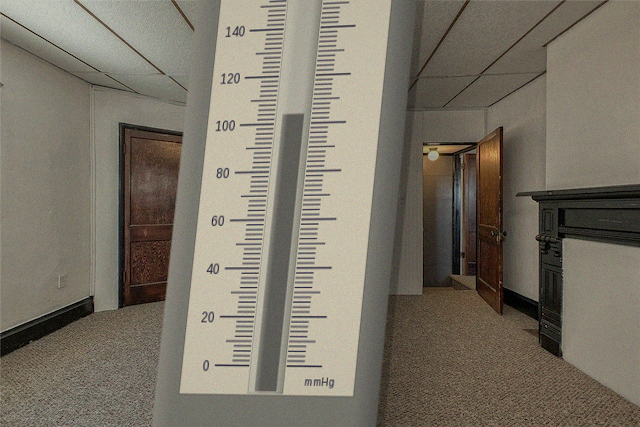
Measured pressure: **104** mmHg
